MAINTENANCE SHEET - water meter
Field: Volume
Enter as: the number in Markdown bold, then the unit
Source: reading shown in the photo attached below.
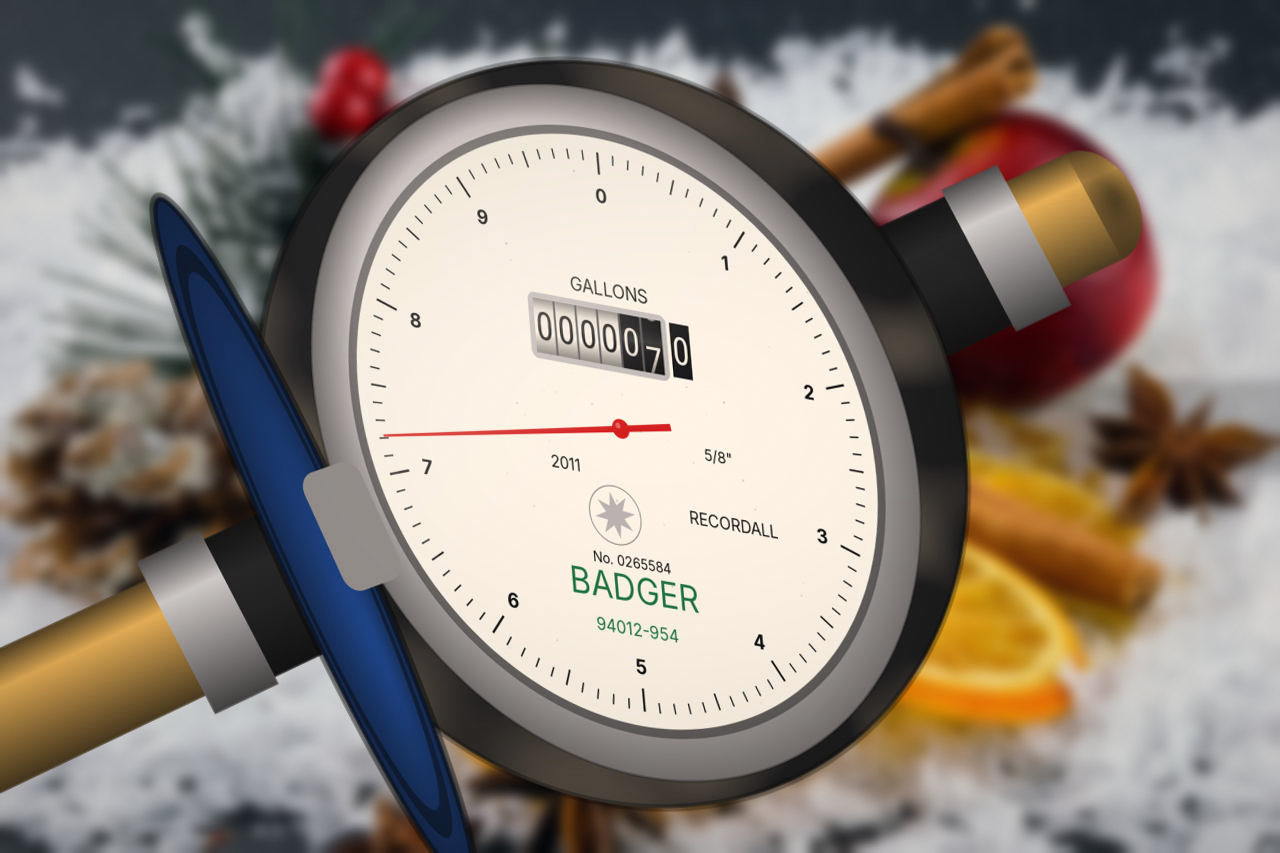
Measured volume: **67.2** gal
